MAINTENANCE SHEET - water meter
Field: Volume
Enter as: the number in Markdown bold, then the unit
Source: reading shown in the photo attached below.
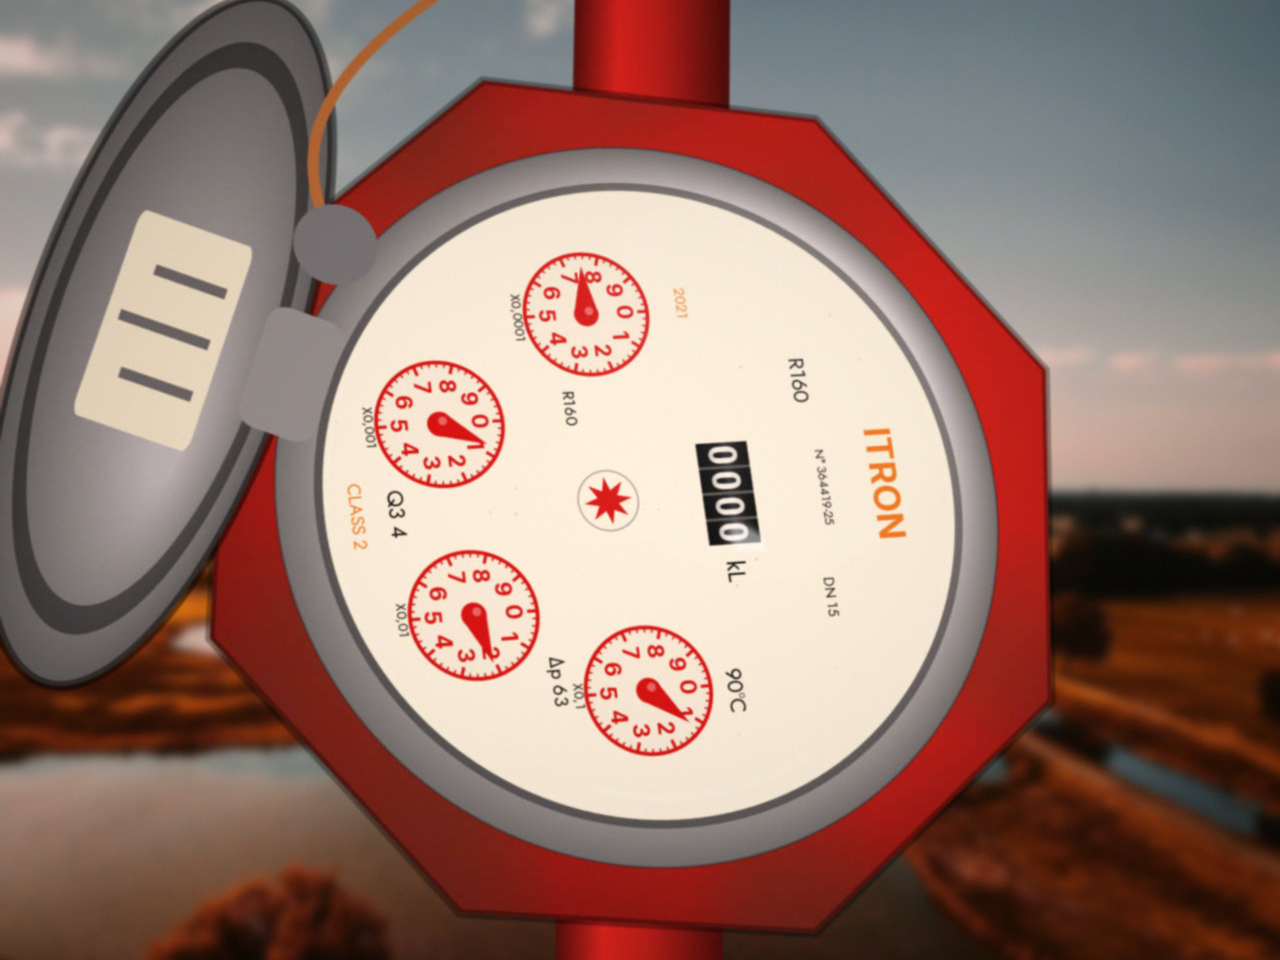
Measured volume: **0.1207** kL
